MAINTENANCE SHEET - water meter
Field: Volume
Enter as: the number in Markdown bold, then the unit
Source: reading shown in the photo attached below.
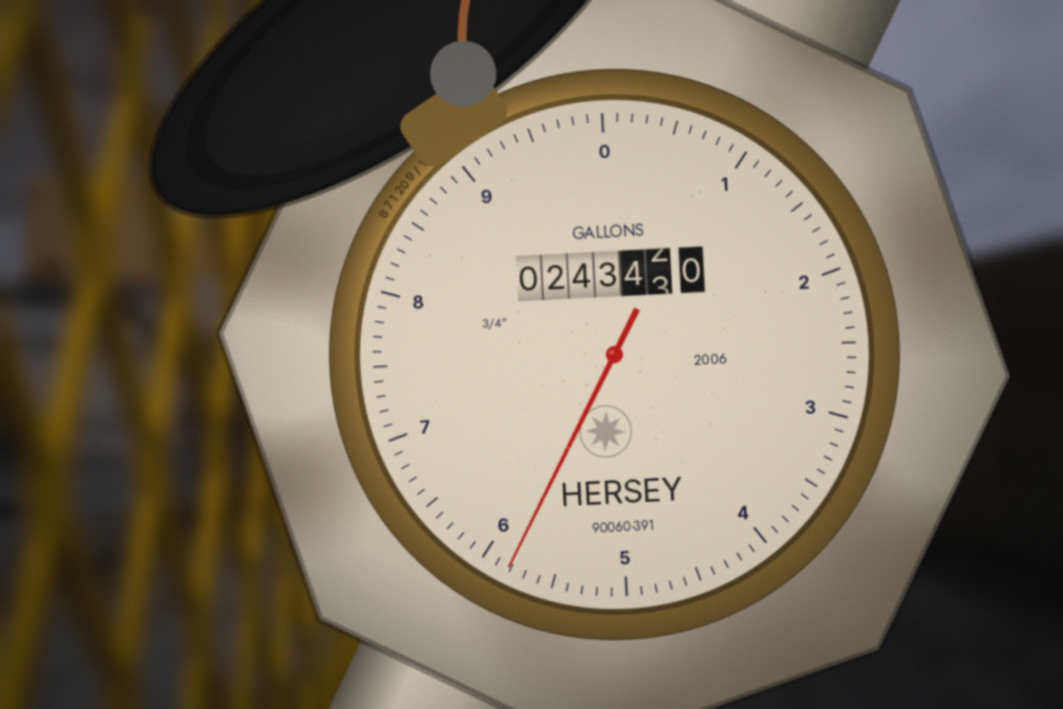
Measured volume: **243425.8** gal
